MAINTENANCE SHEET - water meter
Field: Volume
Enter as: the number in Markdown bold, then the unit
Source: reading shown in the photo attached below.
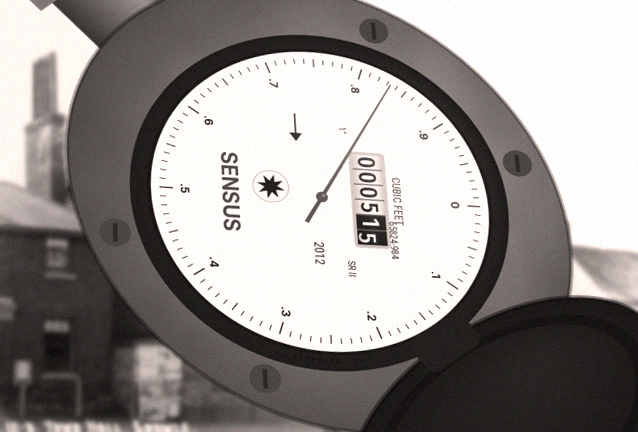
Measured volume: **514.83** ft³
